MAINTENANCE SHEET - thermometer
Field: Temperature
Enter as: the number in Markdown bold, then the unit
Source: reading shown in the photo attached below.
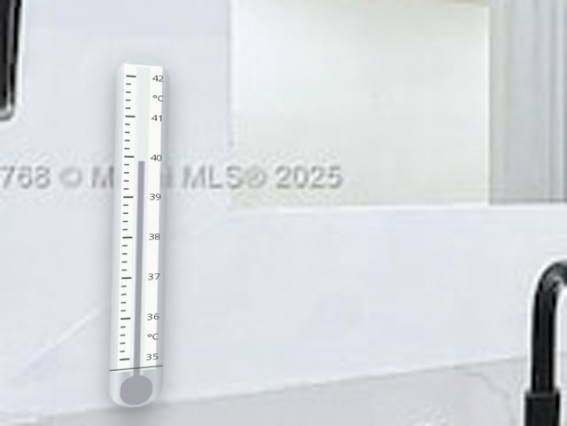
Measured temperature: **39.9** °C
